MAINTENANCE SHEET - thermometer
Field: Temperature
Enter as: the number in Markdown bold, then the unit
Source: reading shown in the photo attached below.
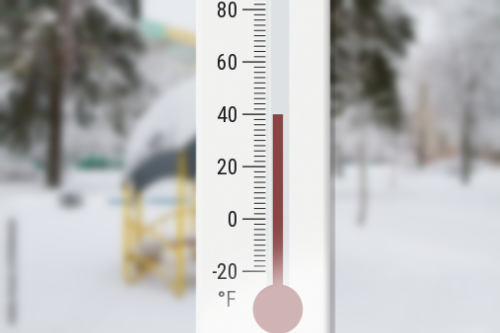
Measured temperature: **40** °F
